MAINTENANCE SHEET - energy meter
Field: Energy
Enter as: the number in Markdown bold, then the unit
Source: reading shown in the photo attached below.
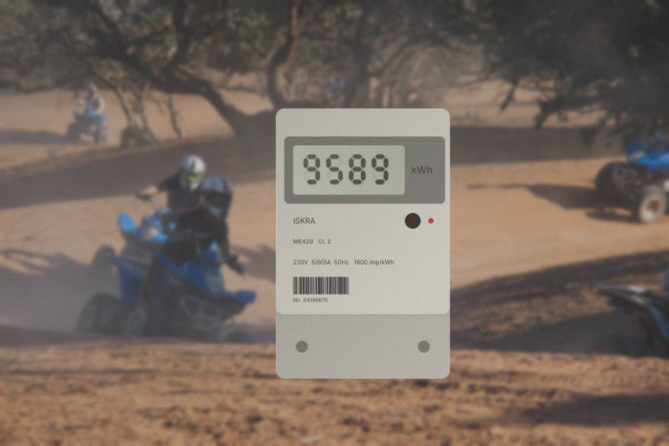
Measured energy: **9589** kWh
